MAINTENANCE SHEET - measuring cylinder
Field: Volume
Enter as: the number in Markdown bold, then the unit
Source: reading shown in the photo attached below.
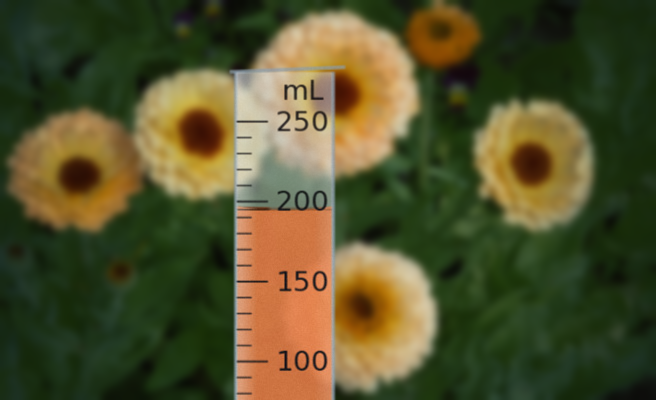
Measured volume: **195** mL
